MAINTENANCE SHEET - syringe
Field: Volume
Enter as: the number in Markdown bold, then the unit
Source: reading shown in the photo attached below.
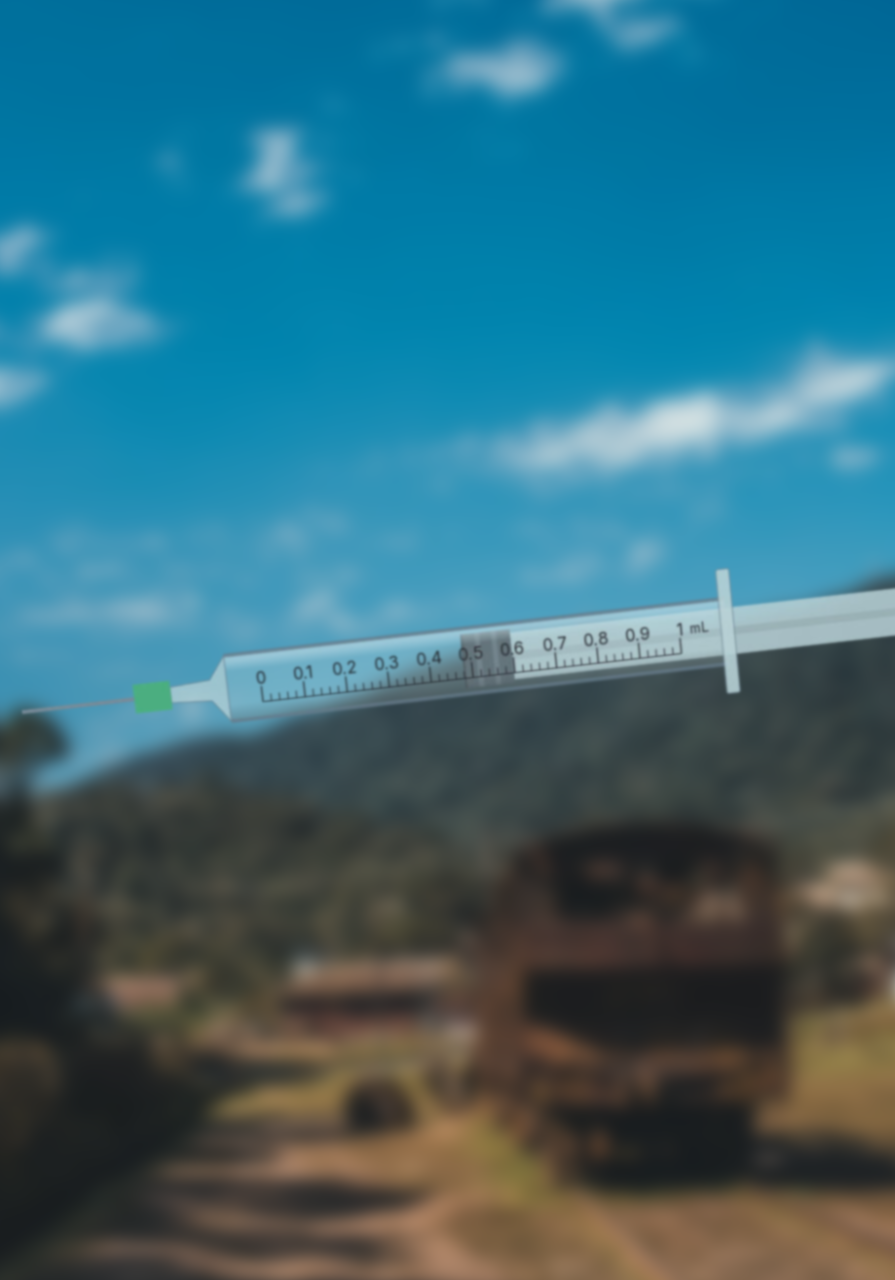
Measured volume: **0.48** mL
